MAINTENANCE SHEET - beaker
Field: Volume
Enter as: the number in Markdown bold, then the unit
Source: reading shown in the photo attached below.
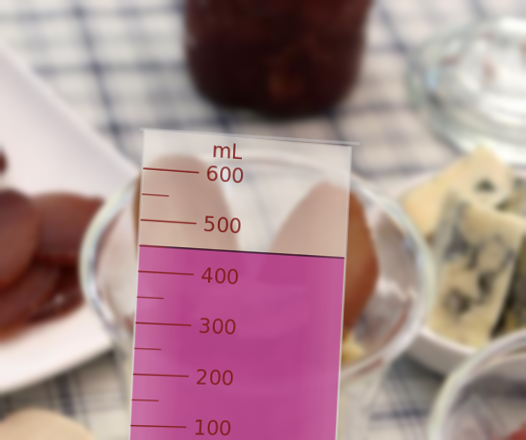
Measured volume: **450** mL
